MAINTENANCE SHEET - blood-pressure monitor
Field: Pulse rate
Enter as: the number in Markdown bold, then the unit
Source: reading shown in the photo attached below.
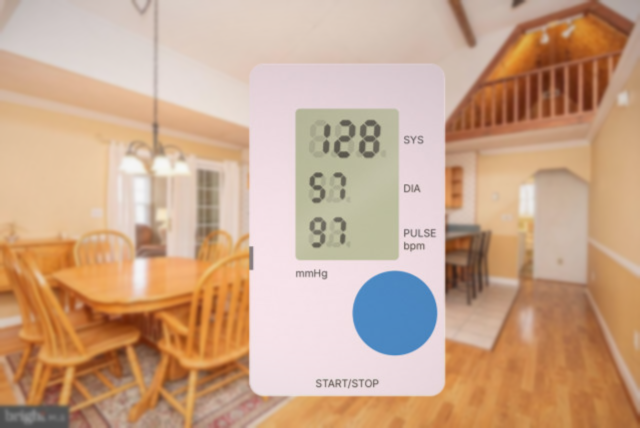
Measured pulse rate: **97** bpm
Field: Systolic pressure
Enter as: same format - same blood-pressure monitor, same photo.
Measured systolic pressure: **128** mmHg
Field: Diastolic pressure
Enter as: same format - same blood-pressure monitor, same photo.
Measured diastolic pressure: **57** mmHg
